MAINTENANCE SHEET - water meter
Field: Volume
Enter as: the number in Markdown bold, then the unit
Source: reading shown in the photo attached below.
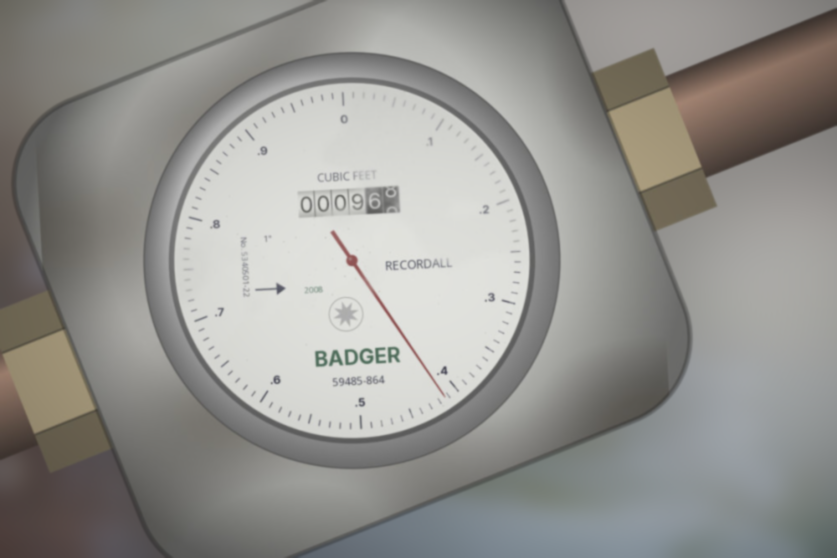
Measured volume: **968.41** ft³
